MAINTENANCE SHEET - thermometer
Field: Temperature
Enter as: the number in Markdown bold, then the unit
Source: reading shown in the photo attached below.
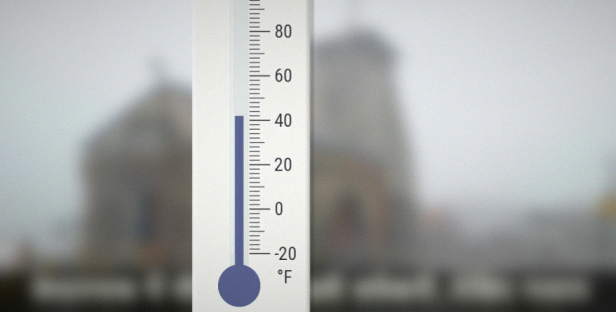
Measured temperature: **42** °F
